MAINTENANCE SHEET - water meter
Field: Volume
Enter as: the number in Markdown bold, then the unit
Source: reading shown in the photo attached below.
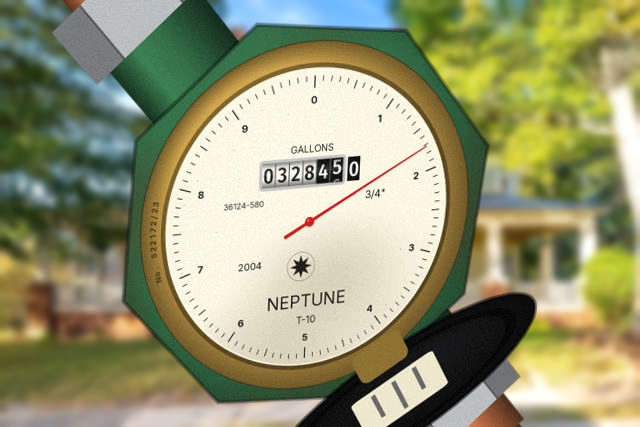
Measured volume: **328451.7** gal
